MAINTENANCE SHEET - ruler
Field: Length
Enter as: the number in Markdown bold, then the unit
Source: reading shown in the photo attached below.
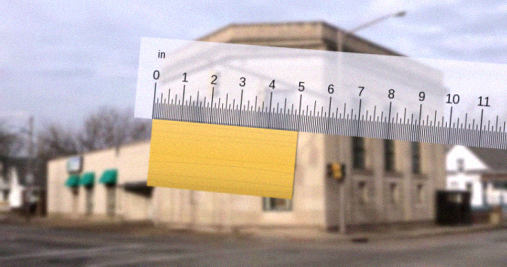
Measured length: **5** in
